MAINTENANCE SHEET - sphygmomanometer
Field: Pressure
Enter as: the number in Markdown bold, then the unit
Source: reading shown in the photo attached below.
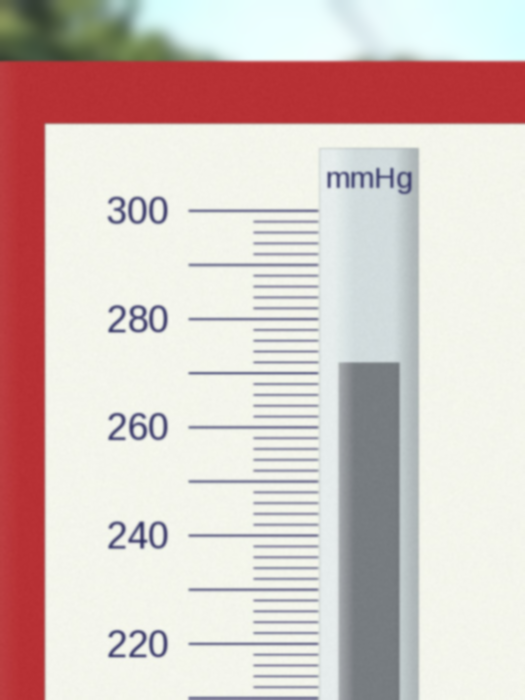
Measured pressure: **272** mmHg
